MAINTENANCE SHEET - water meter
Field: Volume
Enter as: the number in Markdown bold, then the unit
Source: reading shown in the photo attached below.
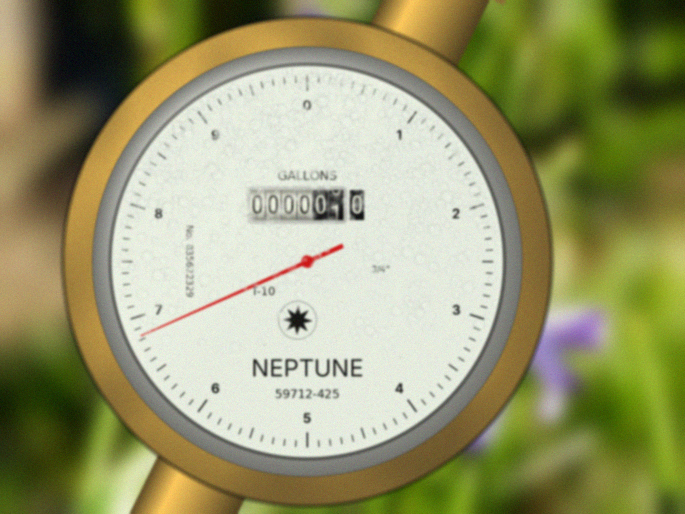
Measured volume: **6.8** gal
